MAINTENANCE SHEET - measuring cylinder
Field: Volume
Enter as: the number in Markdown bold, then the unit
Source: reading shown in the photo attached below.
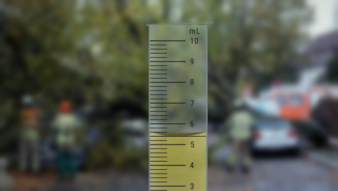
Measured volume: **5.4** mL
